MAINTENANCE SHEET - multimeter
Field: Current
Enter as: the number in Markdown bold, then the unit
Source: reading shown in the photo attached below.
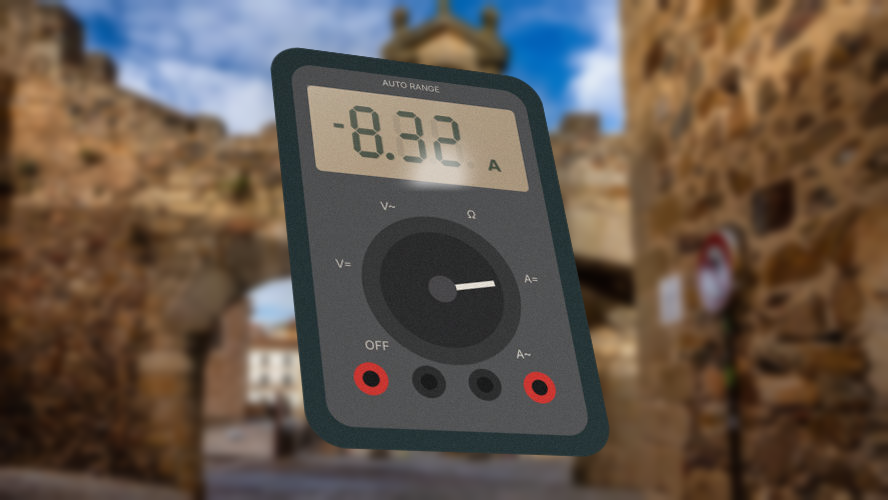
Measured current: **-8.32** A
